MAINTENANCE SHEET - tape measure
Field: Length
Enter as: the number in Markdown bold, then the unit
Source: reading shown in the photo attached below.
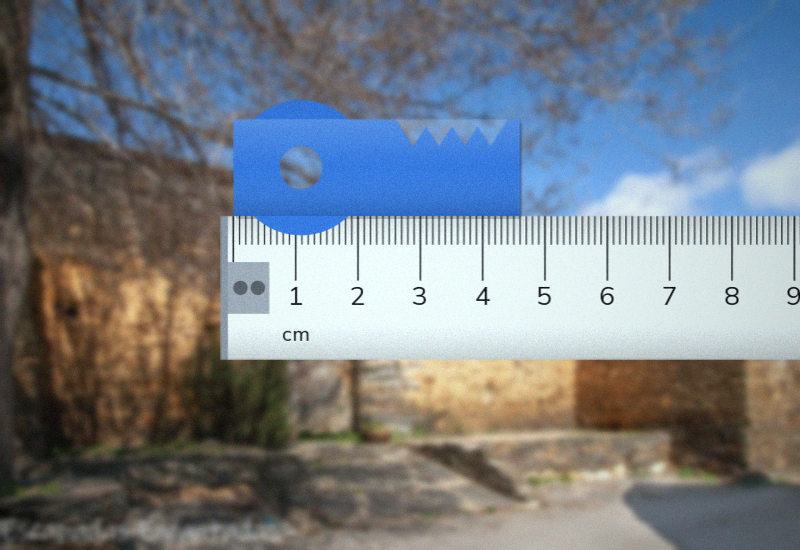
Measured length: **4.6** cm
